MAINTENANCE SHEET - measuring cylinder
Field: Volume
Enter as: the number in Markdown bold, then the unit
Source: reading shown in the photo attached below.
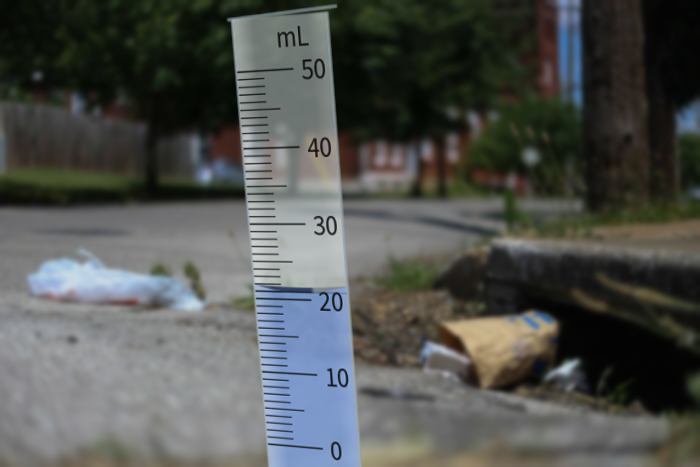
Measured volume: **21** mL
